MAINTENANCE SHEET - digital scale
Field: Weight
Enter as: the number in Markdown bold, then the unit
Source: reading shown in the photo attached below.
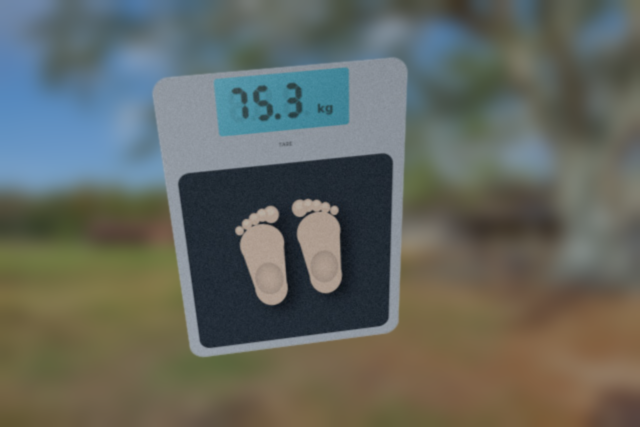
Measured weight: **75.3** kg
